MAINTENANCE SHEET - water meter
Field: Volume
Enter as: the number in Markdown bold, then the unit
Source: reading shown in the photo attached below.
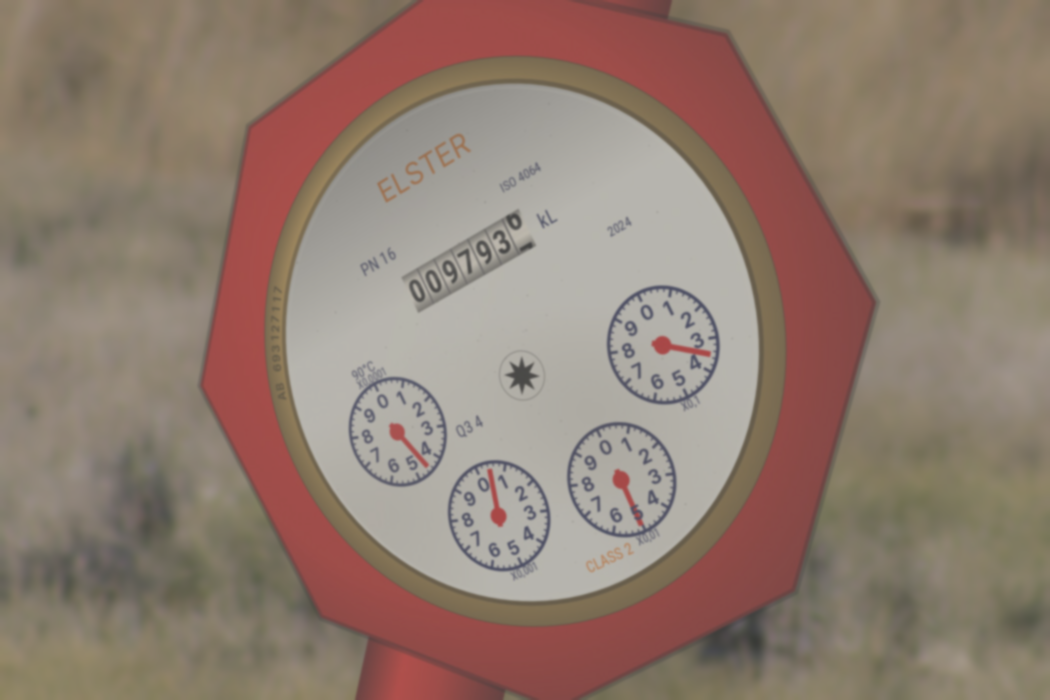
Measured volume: **97936.3504** kL
